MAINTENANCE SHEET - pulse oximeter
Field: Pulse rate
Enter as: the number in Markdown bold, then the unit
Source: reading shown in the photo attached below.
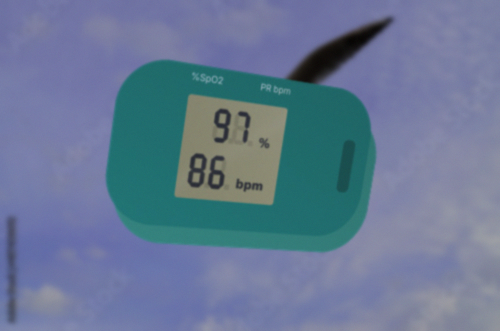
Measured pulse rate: **86** bpm
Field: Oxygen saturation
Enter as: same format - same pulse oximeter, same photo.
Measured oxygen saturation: **97** %
